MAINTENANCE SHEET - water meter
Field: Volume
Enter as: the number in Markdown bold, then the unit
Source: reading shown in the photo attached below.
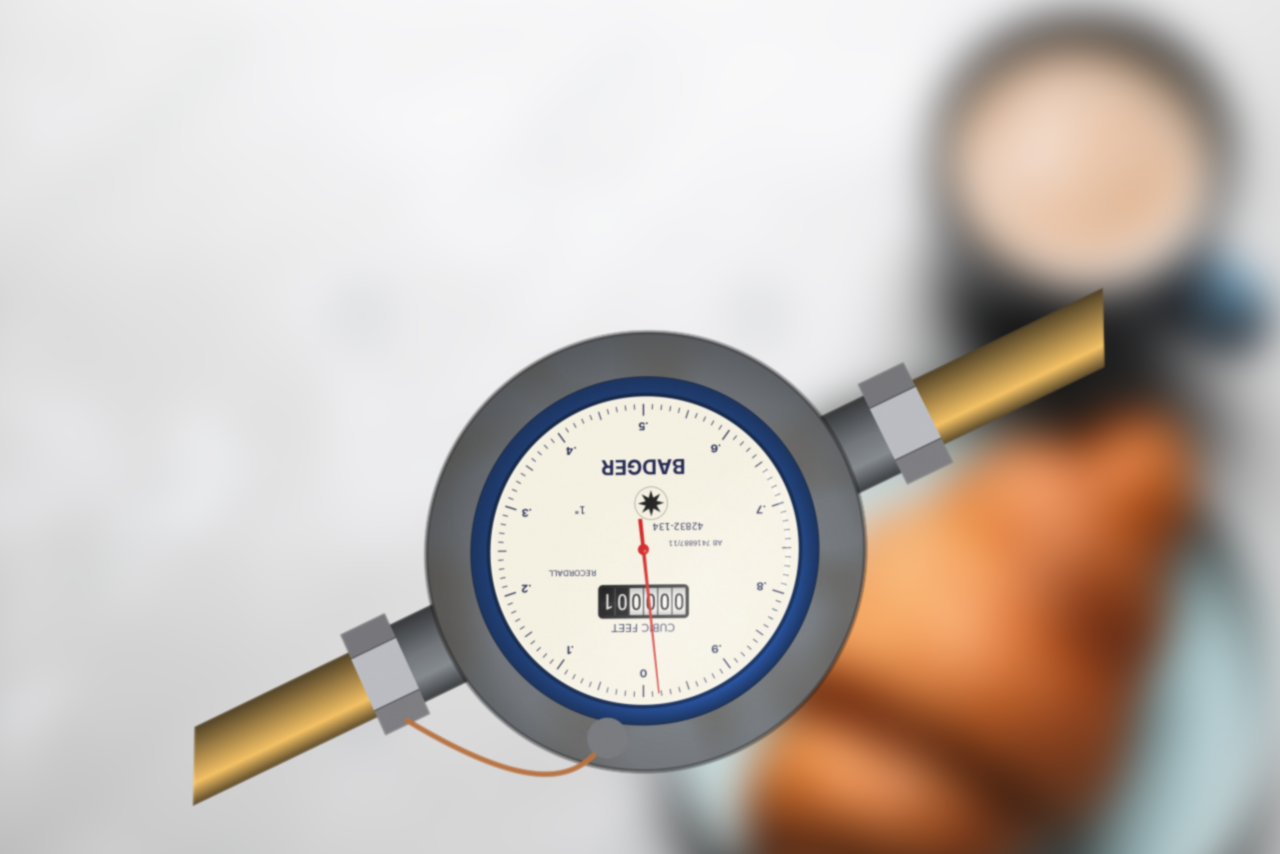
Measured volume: **0.98** ft³
